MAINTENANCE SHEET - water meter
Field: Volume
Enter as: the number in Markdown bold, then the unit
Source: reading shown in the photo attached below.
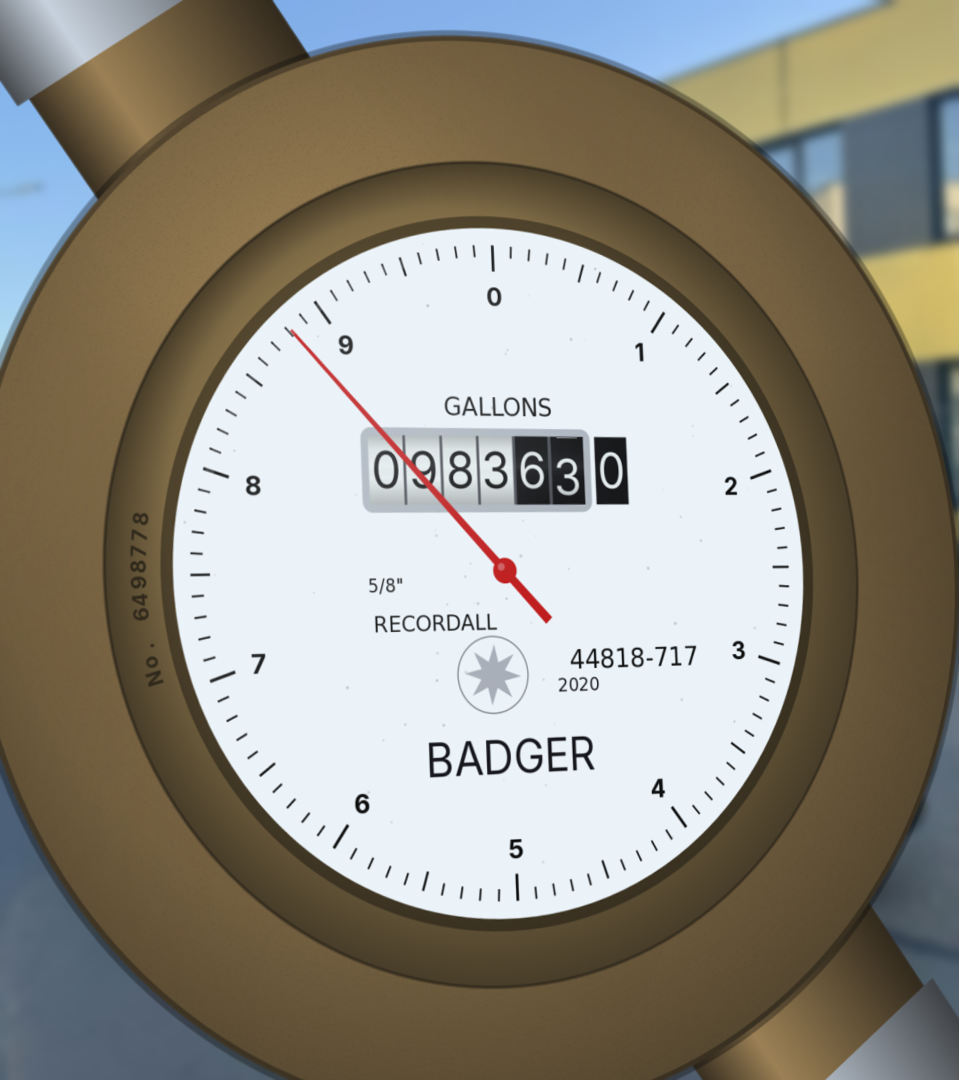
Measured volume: **983628.8** gal
